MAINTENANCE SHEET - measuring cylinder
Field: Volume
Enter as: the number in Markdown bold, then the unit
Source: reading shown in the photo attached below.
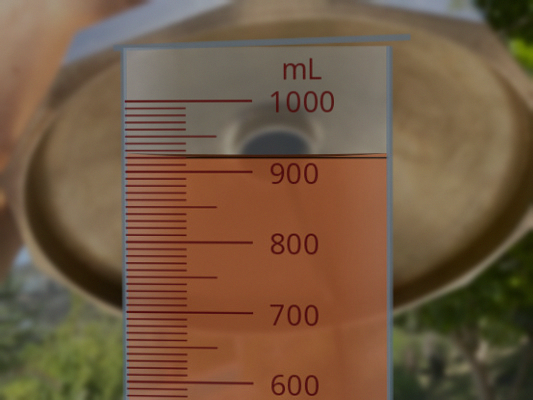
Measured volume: **920** mL
